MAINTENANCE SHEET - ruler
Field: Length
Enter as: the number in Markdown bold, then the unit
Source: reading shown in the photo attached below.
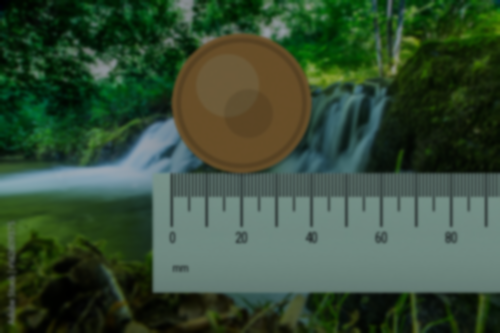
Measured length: **40** mm
